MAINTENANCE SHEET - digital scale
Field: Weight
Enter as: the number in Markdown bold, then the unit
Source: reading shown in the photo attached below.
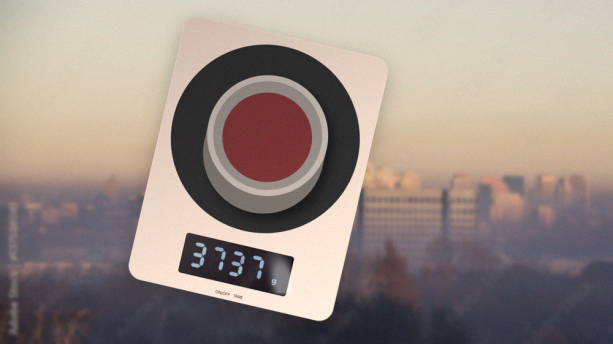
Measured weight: **3737** g
